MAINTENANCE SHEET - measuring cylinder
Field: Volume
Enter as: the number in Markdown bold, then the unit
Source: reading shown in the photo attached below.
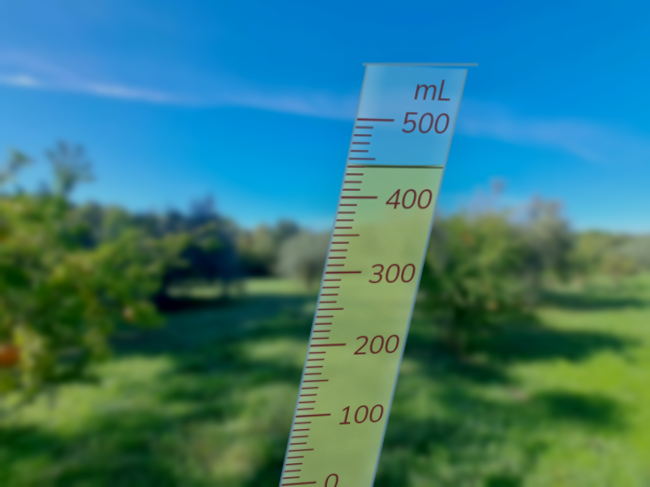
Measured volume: **440** mL
